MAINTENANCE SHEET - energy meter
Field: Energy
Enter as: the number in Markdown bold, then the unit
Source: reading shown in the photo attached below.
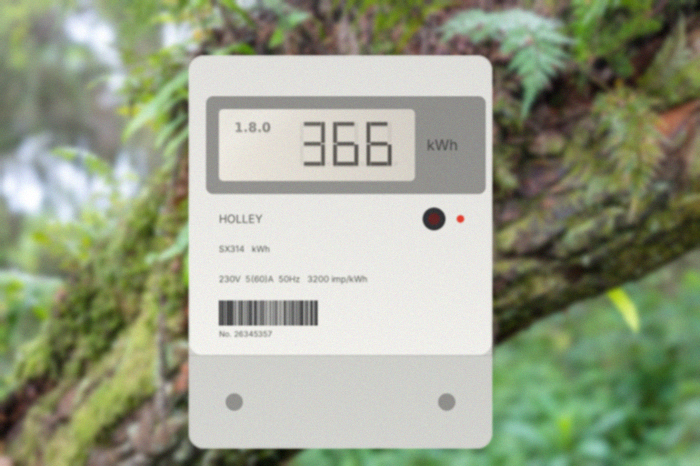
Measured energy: **366** kWh
